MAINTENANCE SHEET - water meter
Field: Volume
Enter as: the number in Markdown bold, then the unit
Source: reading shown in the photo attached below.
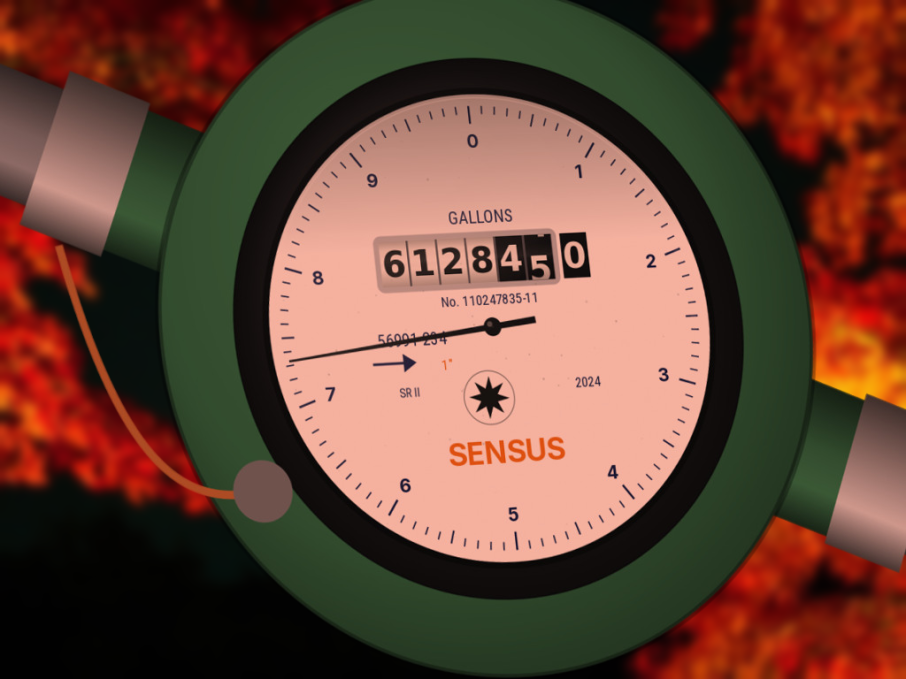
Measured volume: **6128447.3** gal
